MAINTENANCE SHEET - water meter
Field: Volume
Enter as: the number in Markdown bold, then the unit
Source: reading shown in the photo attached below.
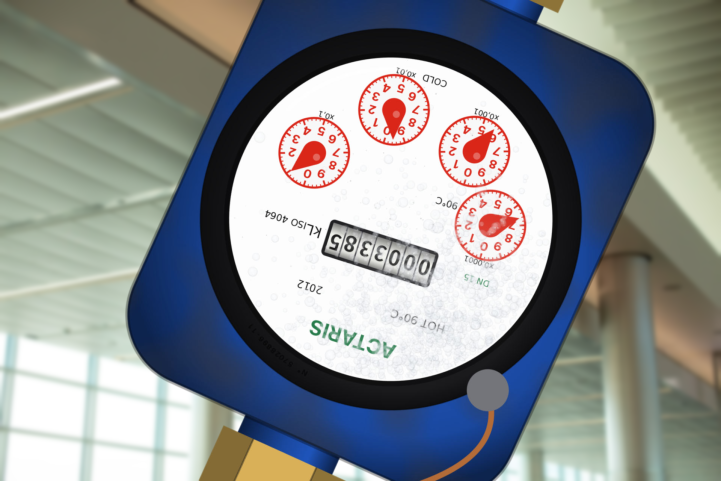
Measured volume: **3385.0956** kL
